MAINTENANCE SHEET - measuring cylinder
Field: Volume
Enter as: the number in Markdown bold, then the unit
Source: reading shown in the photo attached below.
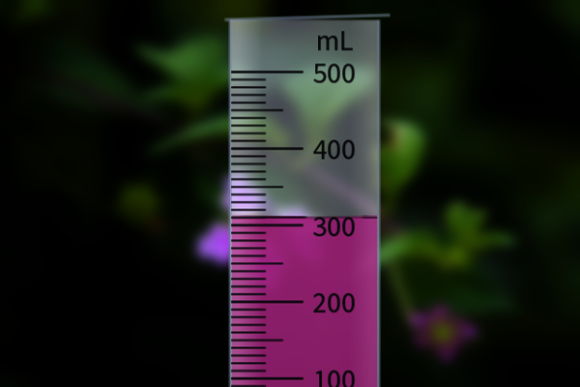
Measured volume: **310** mL
